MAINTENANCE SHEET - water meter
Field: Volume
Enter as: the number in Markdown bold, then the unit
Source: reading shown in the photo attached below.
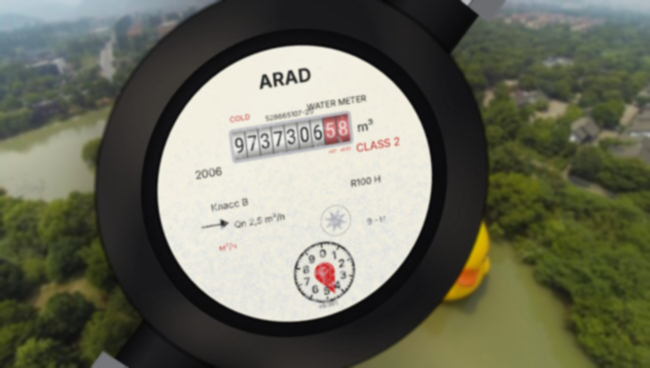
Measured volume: **9737306.584** m³
